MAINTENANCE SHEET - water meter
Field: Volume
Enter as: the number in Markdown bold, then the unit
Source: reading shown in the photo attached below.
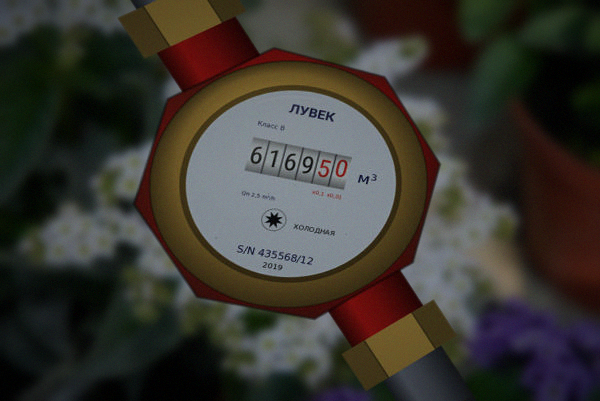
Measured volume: **6169.50** m³
